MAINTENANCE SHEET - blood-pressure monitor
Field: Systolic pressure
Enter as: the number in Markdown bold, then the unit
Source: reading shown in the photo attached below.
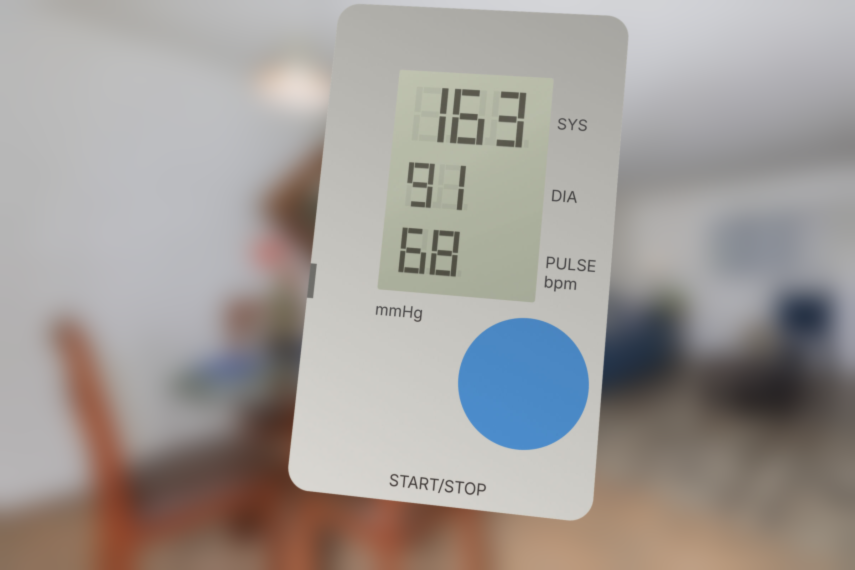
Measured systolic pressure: **163** mmHg
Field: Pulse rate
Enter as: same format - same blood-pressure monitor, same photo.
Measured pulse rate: **68** bpm
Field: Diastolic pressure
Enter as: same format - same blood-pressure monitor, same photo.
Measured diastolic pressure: **91** mmHg
